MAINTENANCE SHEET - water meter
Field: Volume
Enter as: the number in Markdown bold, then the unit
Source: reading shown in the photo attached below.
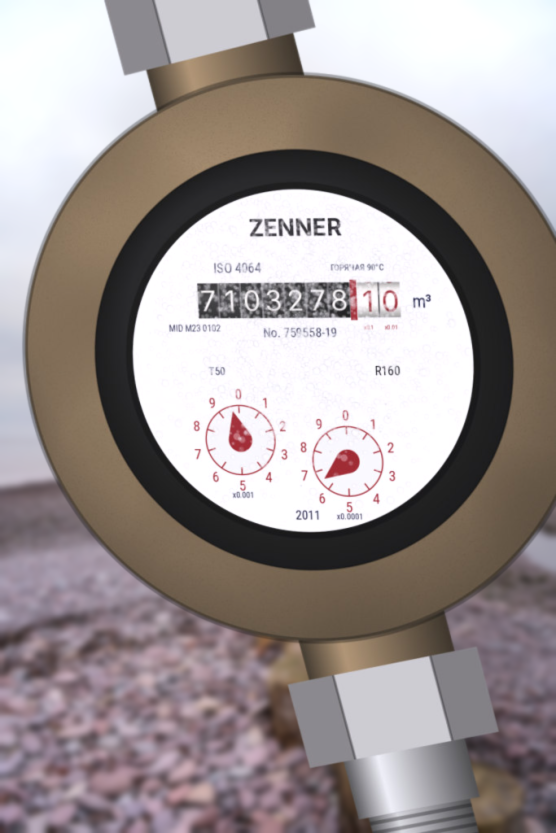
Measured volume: **7103278.0996** m³
